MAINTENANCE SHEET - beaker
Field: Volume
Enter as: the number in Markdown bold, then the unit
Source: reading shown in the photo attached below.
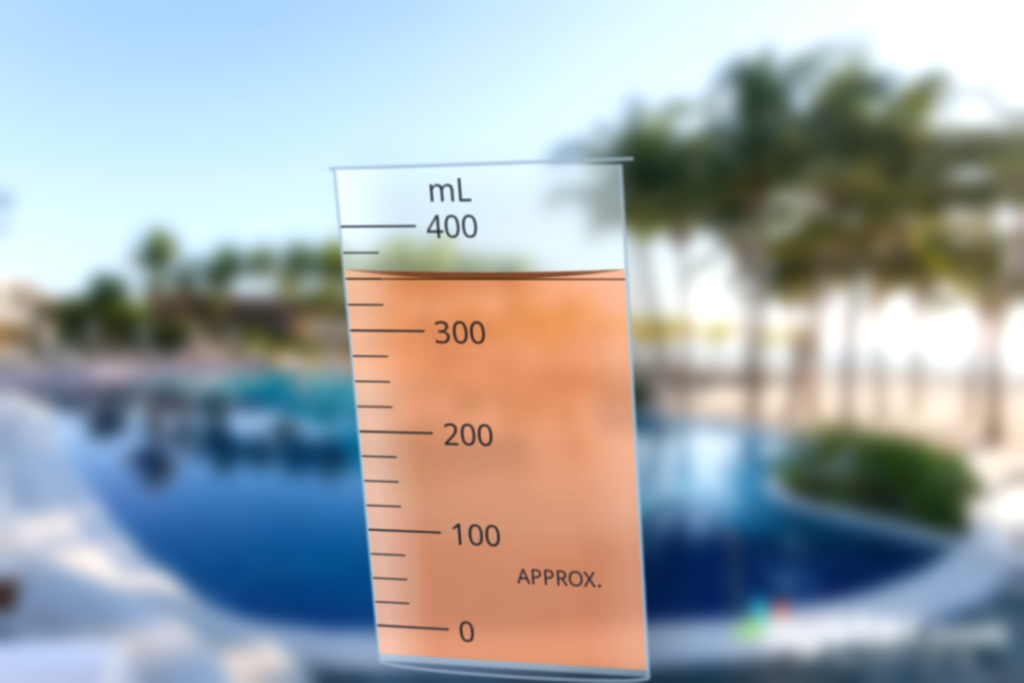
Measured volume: **350** mL
